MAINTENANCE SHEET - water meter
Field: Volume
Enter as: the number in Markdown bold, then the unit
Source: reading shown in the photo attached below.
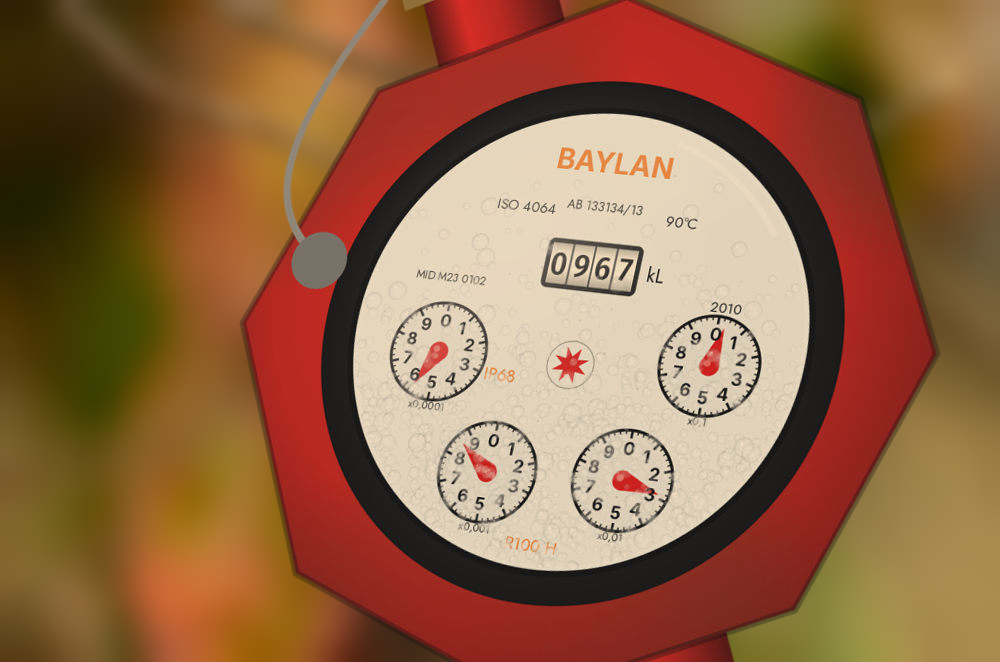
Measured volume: **967.0285** kL
